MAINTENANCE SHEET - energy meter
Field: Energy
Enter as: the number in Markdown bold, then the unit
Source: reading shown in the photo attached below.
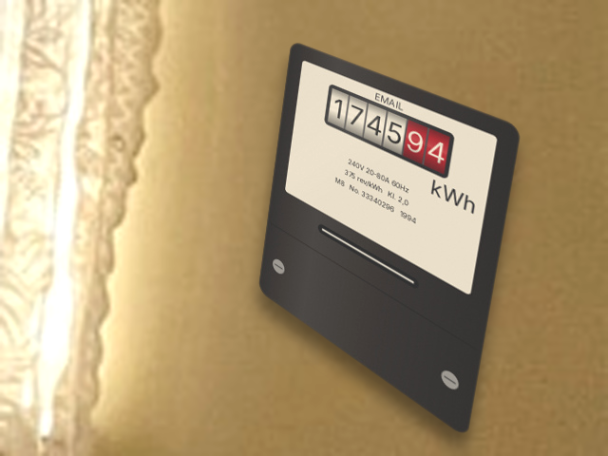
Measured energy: **1745.94** kWh
